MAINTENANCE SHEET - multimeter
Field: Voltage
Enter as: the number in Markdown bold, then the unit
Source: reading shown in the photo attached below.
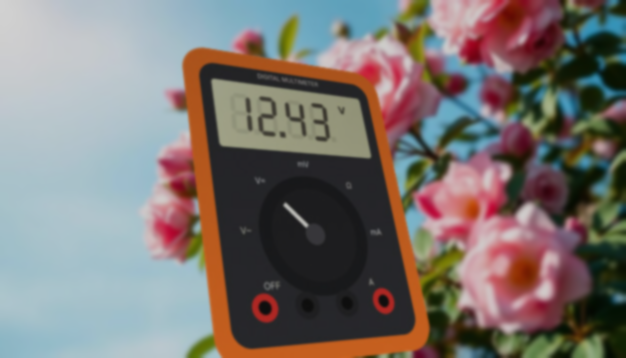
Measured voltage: **12.43** V
